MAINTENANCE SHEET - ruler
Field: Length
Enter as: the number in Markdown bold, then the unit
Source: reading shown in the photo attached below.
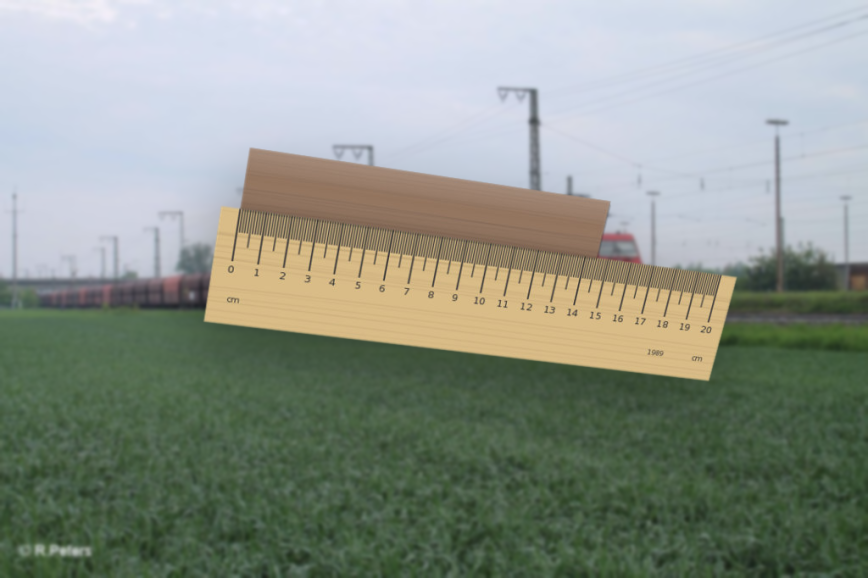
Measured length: **14.5** cm
